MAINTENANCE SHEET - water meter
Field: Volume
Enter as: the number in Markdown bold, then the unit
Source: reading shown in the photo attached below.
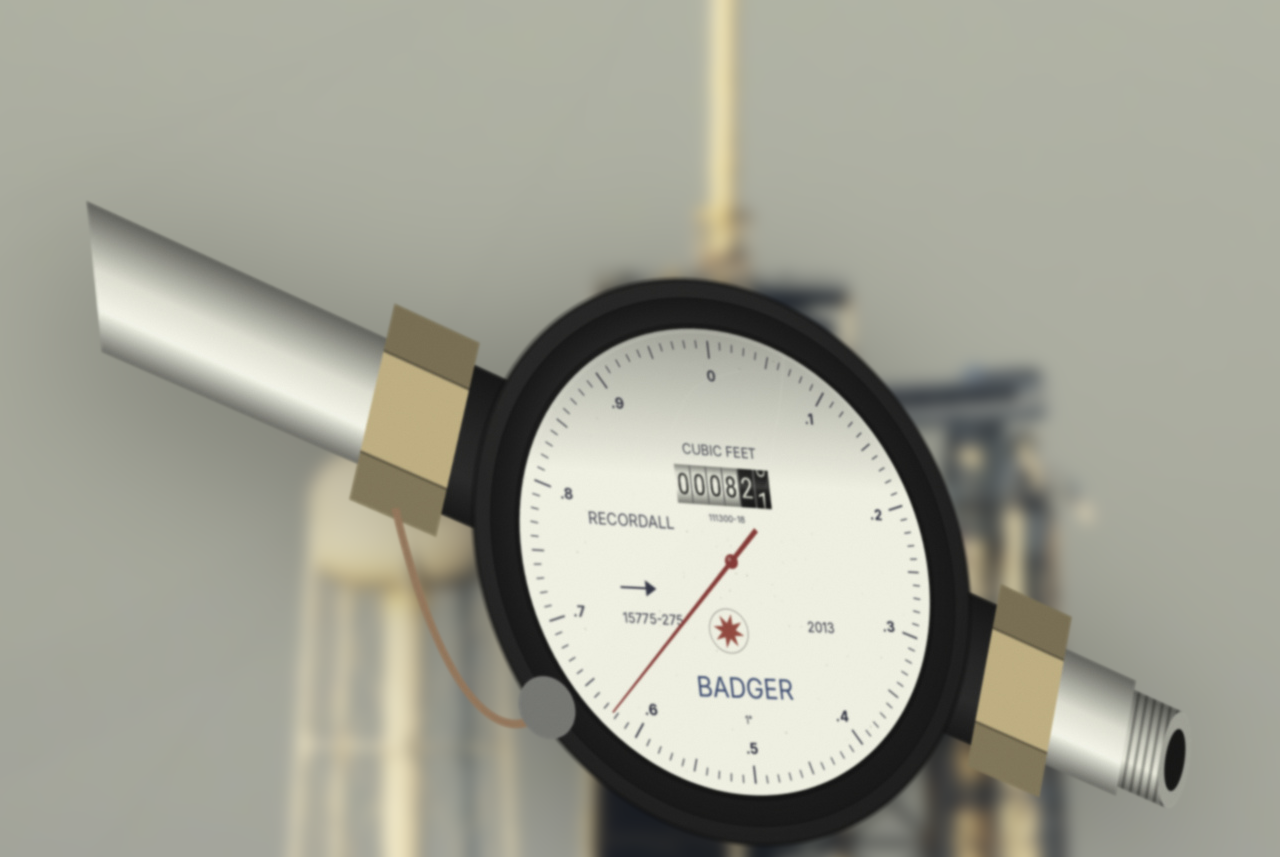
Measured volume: **820.62** ft³
